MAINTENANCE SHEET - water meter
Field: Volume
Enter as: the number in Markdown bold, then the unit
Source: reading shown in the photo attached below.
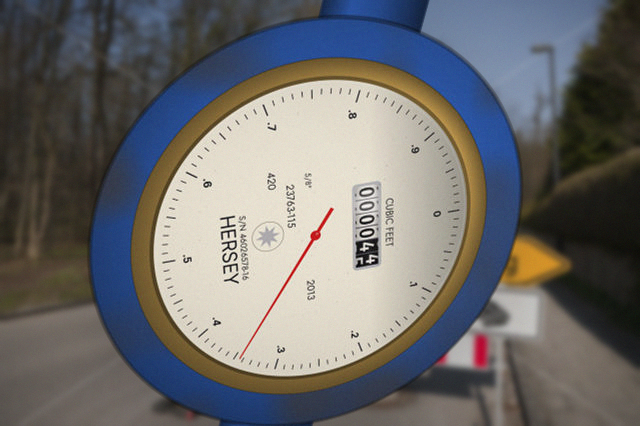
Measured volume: **44.34** ft³
